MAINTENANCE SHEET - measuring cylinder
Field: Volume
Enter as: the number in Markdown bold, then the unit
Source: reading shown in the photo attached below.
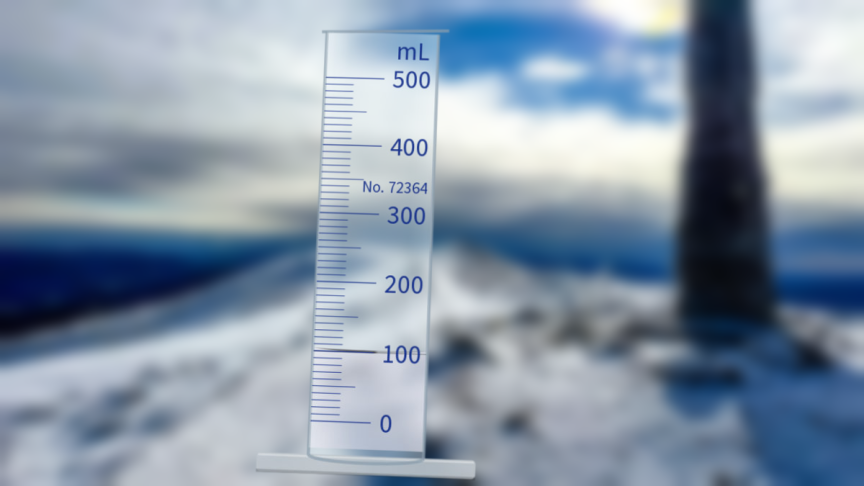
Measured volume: **100** mL
